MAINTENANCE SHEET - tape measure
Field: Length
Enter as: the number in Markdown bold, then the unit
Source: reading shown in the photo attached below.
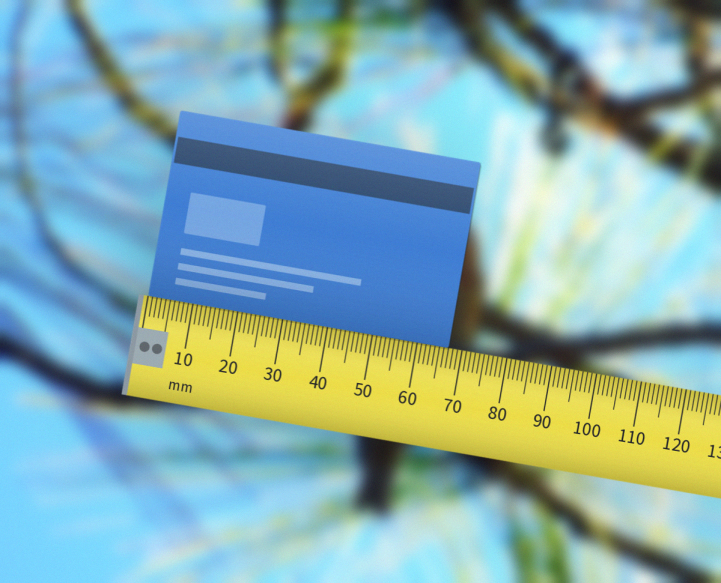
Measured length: **67** mm
